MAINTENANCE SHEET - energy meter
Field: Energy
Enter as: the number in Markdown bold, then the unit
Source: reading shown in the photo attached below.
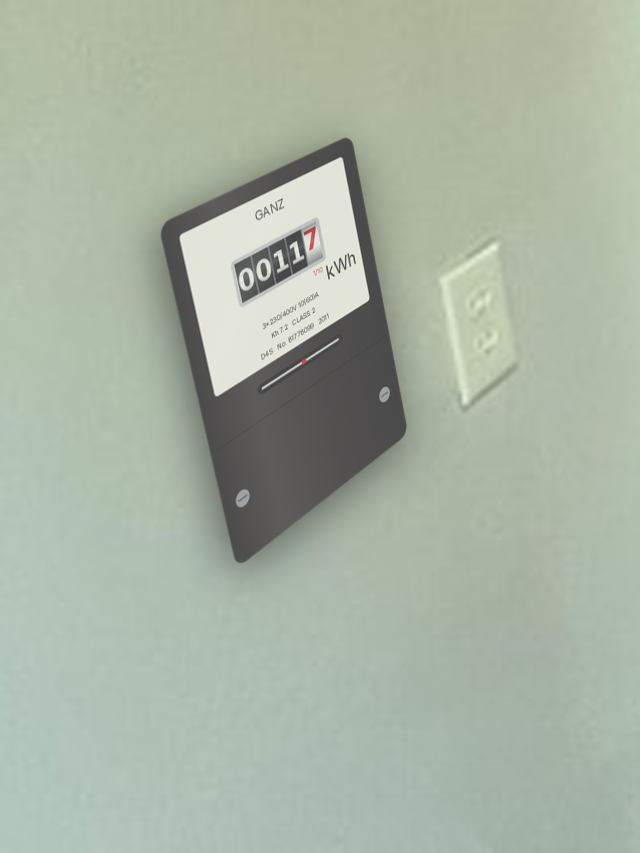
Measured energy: **11.7** kWh
